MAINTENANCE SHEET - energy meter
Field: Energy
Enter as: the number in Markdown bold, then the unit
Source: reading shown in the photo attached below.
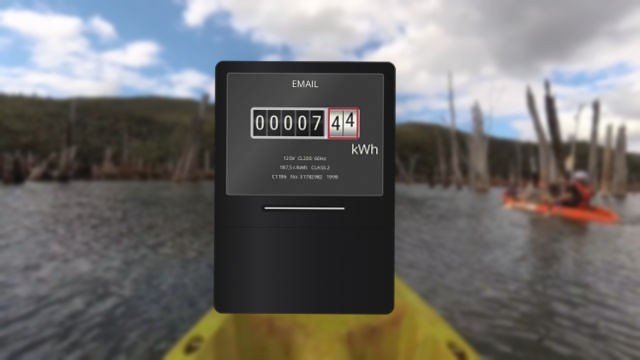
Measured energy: **7.44** kWh
